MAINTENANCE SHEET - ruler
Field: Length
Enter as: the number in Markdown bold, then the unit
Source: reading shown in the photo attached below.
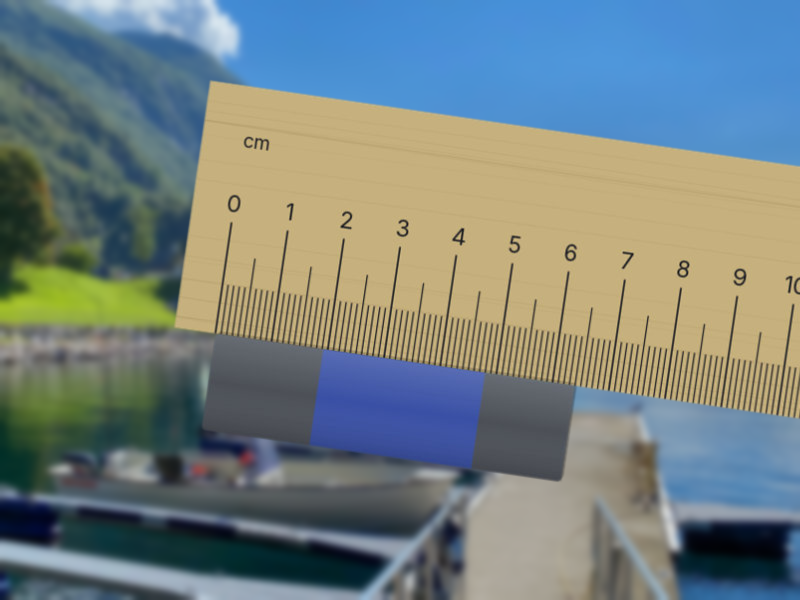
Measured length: **6.4** cm
